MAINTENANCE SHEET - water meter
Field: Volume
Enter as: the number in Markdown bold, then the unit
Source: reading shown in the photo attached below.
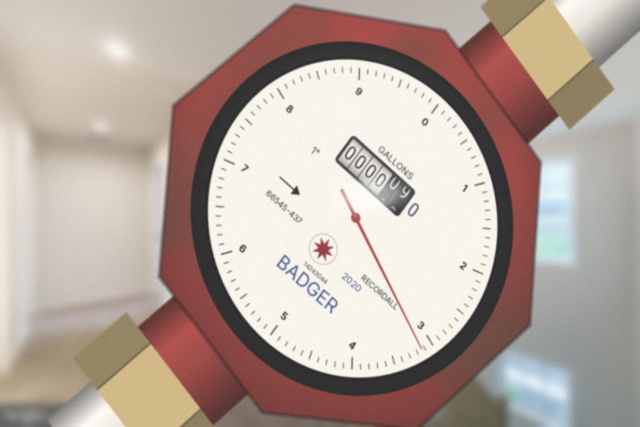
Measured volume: **93.1** gal
